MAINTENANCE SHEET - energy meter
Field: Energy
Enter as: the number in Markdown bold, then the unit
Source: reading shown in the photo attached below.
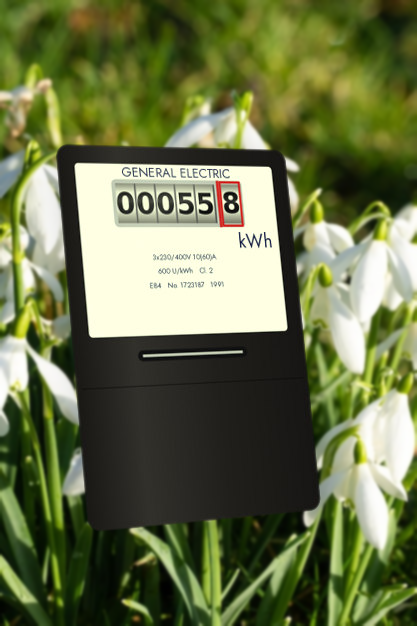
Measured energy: **55.8** kWh
